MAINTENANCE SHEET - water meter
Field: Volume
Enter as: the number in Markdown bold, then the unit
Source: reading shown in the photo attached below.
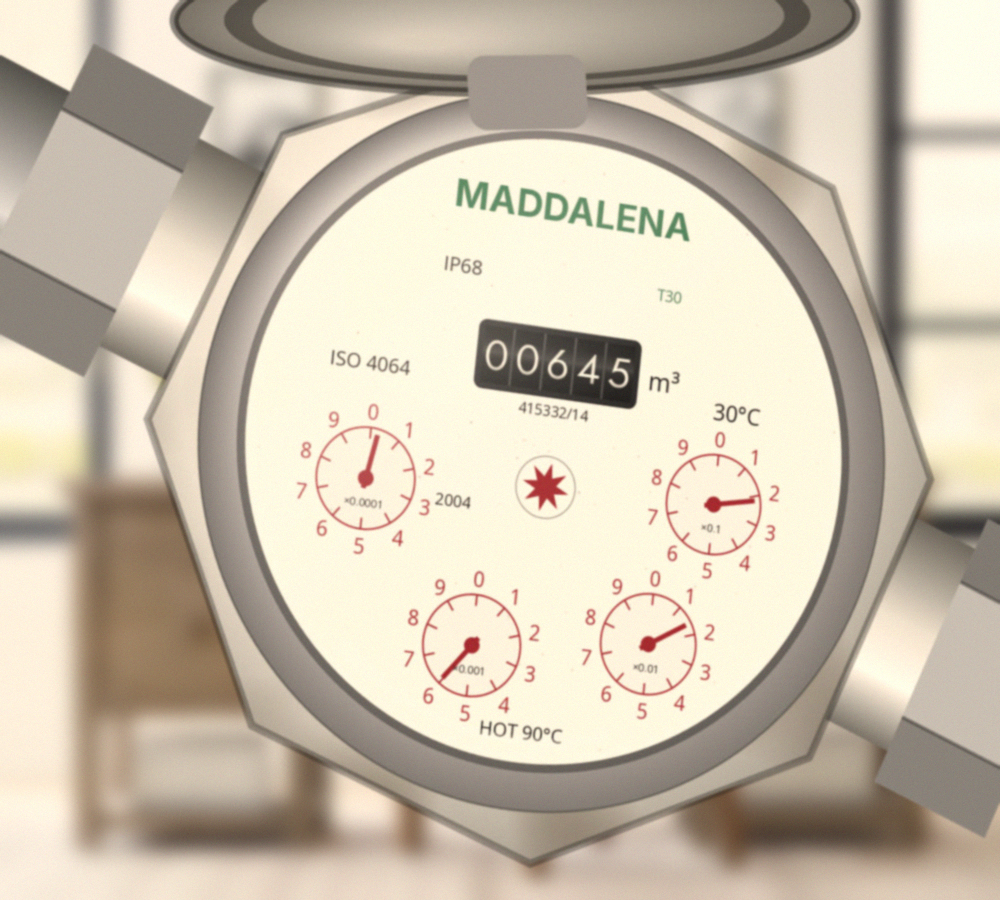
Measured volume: **645.2160** m³
